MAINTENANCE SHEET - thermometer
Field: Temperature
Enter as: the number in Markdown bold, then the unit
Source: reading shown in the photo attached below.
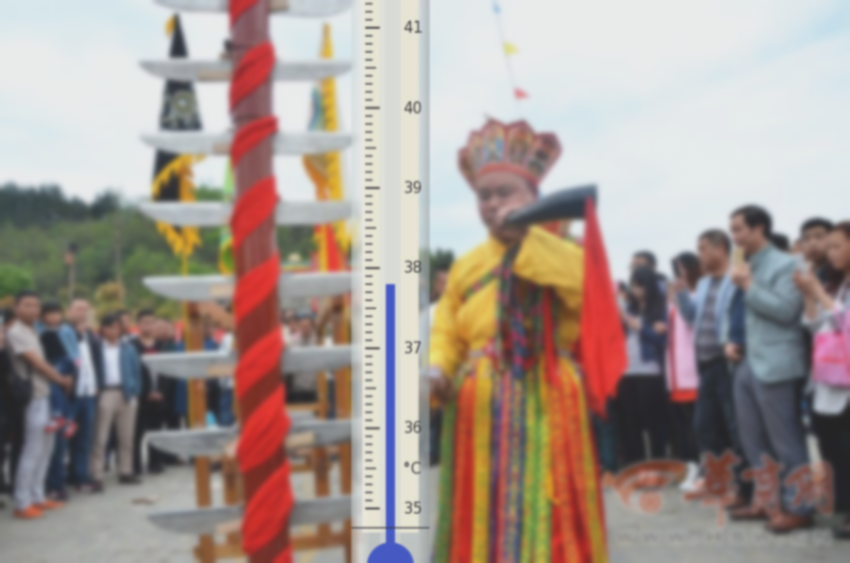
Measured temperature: **37.8** °C
